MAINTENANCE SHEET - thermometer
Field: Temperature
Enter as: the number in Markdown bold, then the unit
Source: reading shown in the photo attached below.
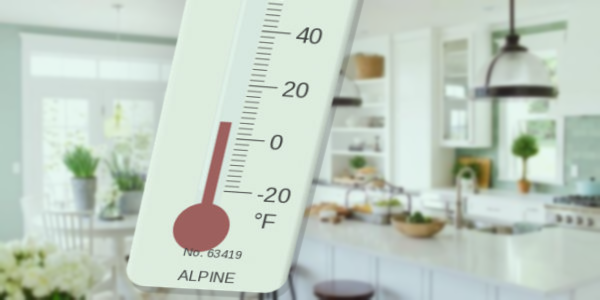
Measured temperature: **6** °F
